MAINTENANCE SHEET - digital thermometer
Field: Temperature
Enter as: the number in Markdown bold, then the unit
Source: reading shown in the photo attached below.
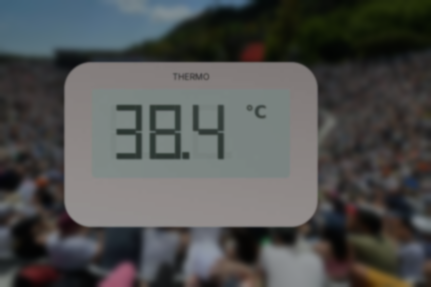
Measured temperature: **38.4** °C
